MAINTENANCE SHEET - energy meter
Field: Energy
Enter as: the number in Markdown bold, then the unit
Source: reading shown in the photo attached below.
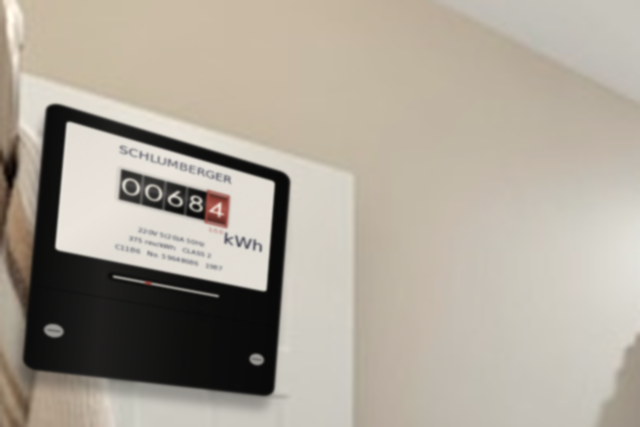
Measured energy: **68.4** kWh
